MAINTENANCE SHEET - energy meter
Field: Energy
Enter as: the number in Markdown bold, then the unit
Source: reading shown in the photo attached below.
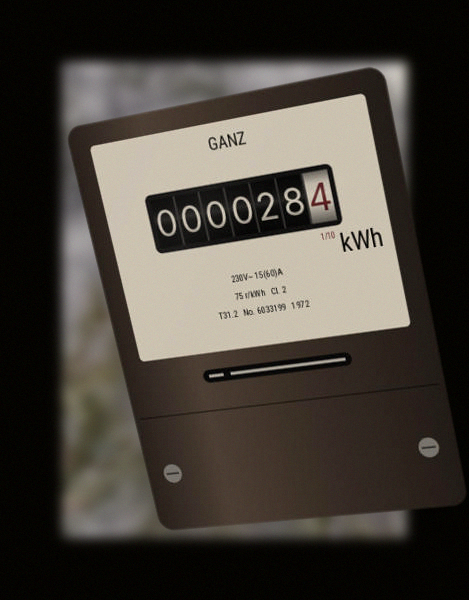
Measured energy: **28.4** kWh
